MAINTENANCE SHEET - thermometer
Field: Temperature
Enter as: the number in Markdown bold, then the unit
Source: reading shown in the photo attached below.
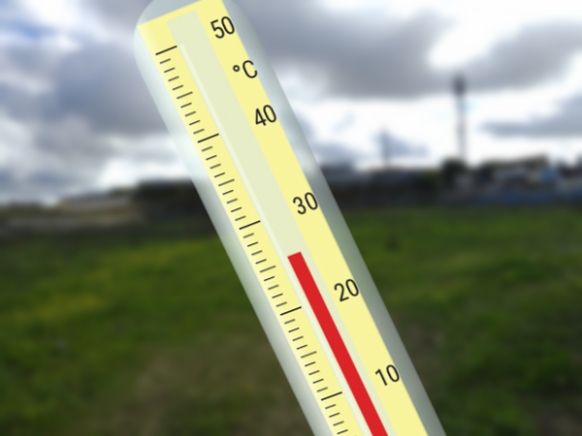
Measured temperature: **25.5** °C
